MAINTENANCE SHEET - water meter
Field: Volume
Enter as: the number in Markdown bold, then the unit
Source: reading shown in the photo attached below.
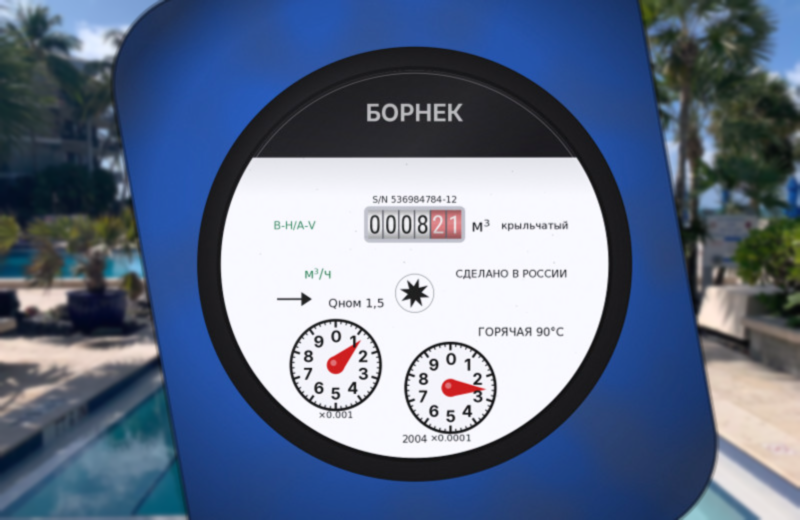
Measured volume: **8.2112** m³
